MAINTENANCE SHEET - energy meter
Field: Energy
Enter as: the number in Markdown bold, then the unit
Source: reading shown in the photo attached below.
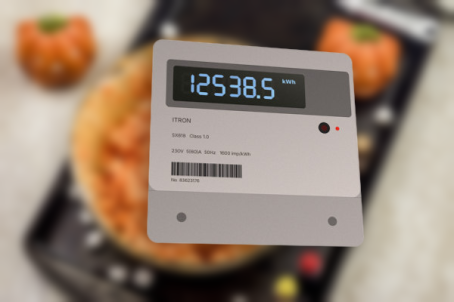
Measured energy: **12538.5** kWh
